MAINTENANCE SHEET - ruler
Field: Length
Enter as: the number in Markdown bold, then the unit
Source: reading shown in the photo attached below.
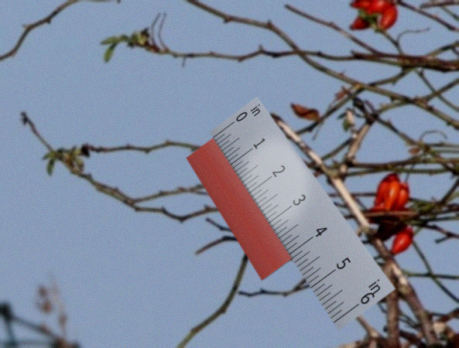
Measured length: **4.125** in
